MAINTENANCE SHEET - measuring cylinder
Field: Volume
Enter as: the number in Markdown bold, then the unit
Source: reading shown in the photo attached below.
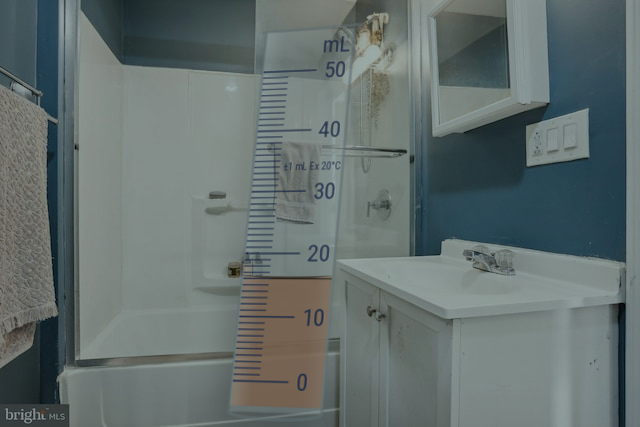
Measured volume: **16** mL
